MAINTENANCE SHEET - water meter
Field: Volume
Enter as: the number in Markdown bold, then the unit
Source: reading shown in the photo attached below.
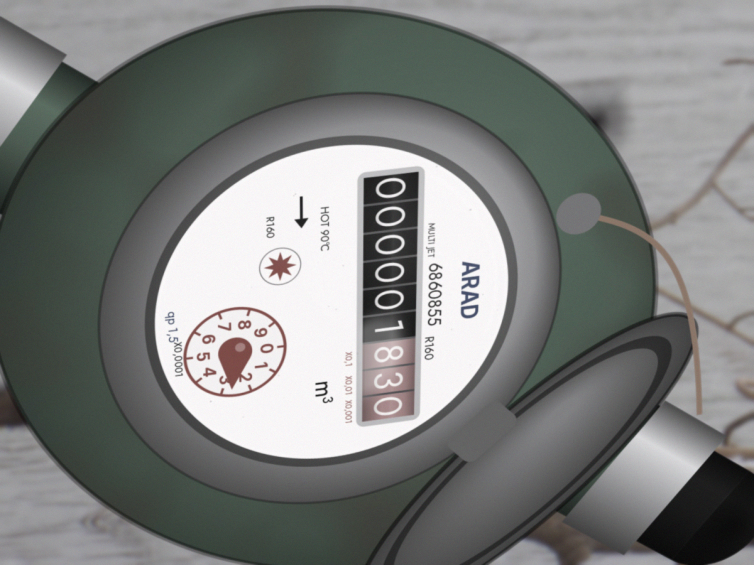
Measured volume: **1.8302** m³
